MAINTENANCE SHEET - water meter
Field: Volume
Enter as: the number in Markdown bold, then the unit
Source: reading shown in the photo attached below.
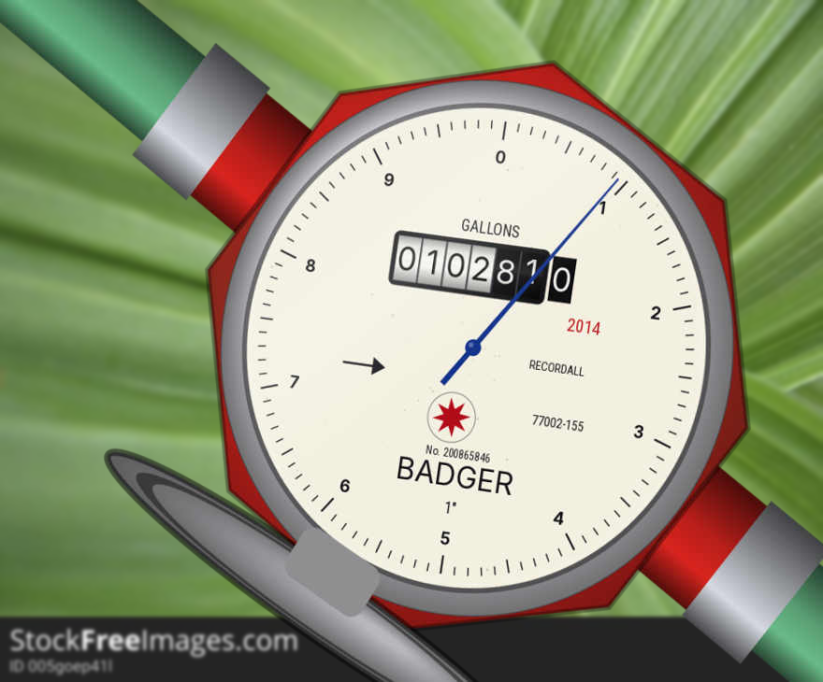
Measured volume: **102810.9** gal
